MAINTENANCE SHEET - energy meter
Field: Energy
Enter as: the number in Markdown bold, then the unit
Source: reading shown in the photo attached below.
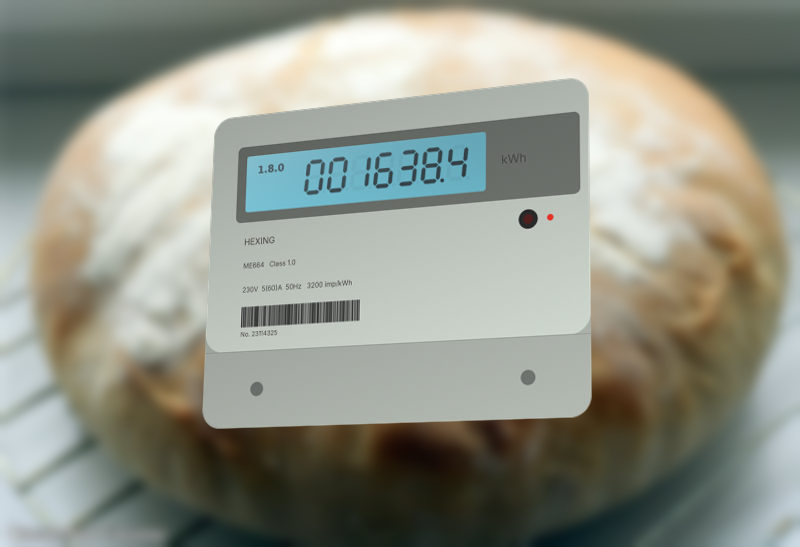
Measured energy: **1638.4** kWh
